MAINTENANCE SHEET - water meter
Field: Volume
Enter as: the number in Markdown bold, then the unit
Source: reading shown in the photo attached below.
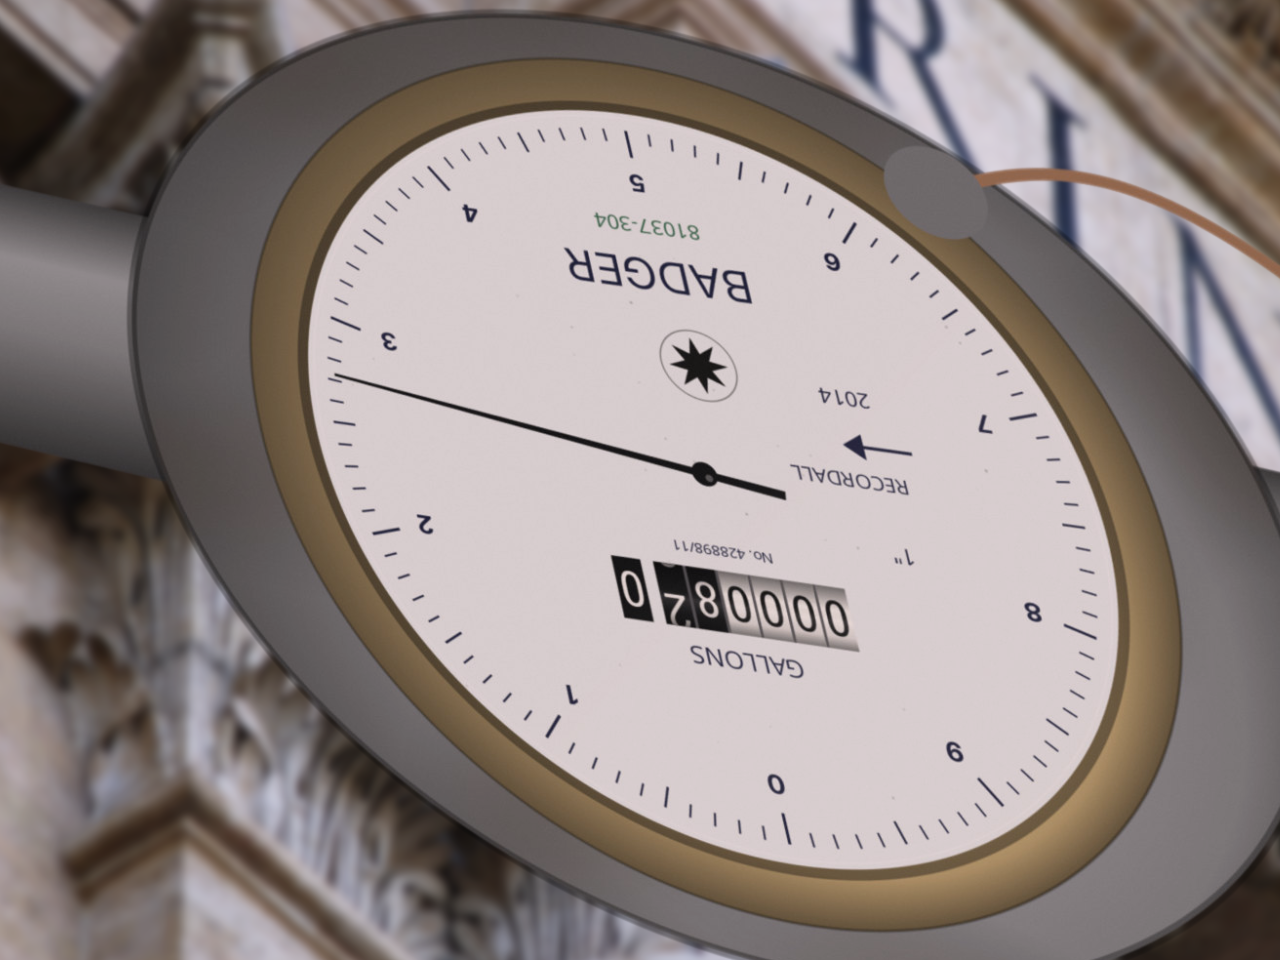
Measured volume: **822.7** gal
